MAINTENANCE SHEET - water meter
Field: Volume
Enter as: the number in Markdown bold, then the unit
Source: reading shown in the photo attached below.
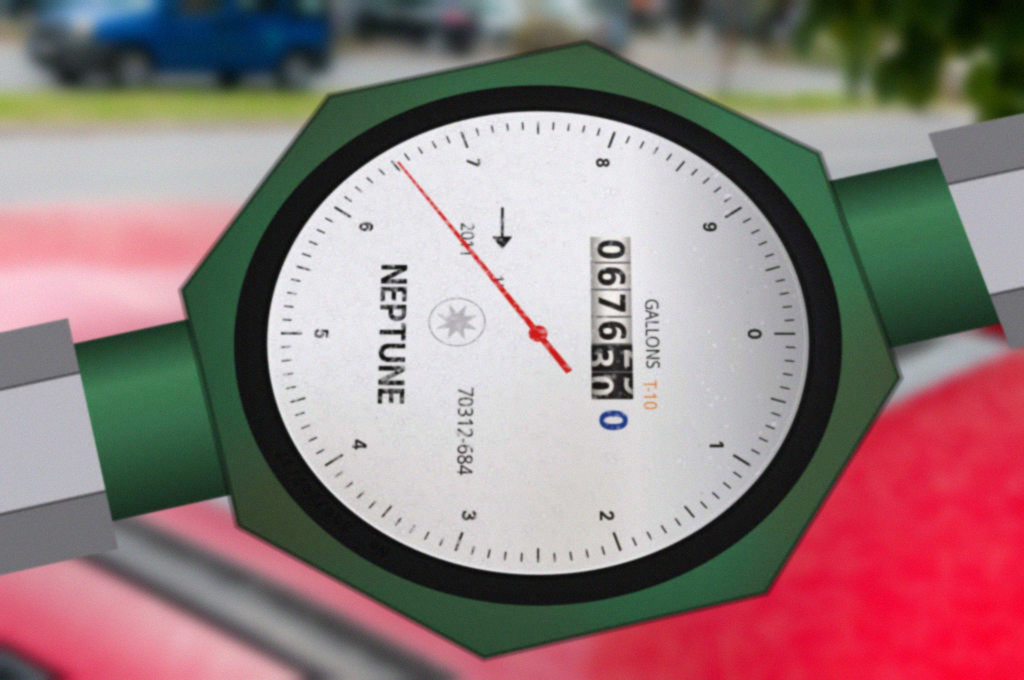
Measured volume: **676296.5** gal
